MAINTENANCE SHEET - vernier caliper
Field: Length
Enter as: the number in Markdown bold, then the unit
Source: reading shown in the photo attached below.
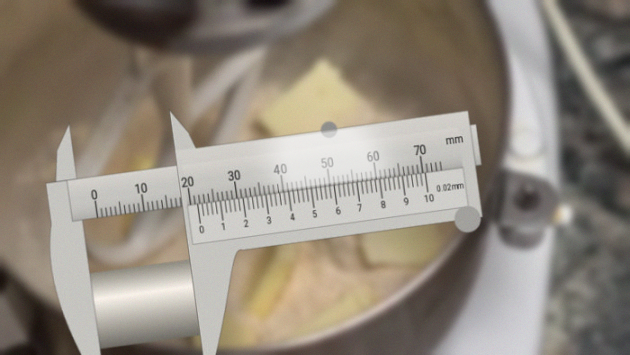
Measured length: **21.5** mm
